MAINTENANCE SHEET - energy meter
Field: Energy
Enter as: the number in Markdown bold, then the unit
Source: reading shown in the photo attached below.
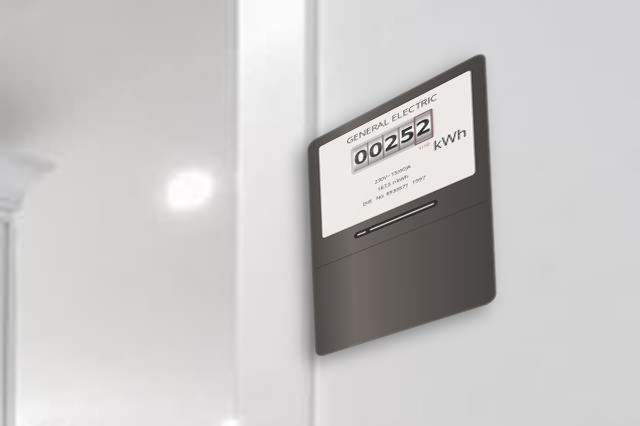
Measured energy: **25.2** kWh
